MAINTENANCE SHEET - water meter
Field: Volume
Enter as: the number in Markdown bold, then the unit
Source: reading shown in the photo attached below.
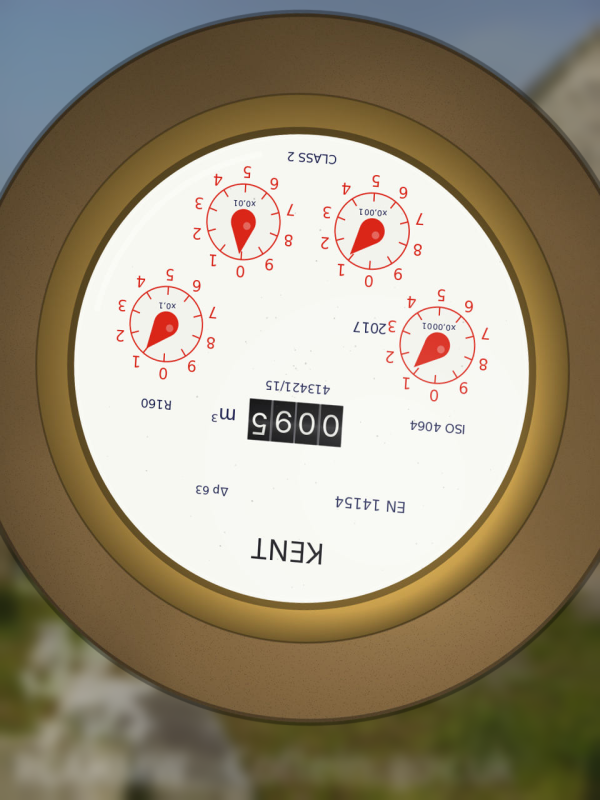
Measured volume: **95.1011** m³
